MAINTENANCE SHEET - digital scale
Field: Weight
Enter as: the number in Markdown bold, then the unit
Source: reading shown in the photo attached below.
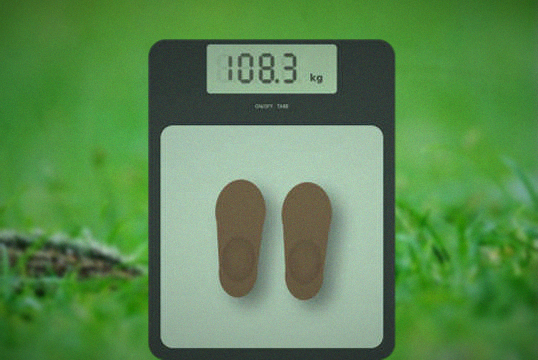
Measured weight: **108.3** kg
